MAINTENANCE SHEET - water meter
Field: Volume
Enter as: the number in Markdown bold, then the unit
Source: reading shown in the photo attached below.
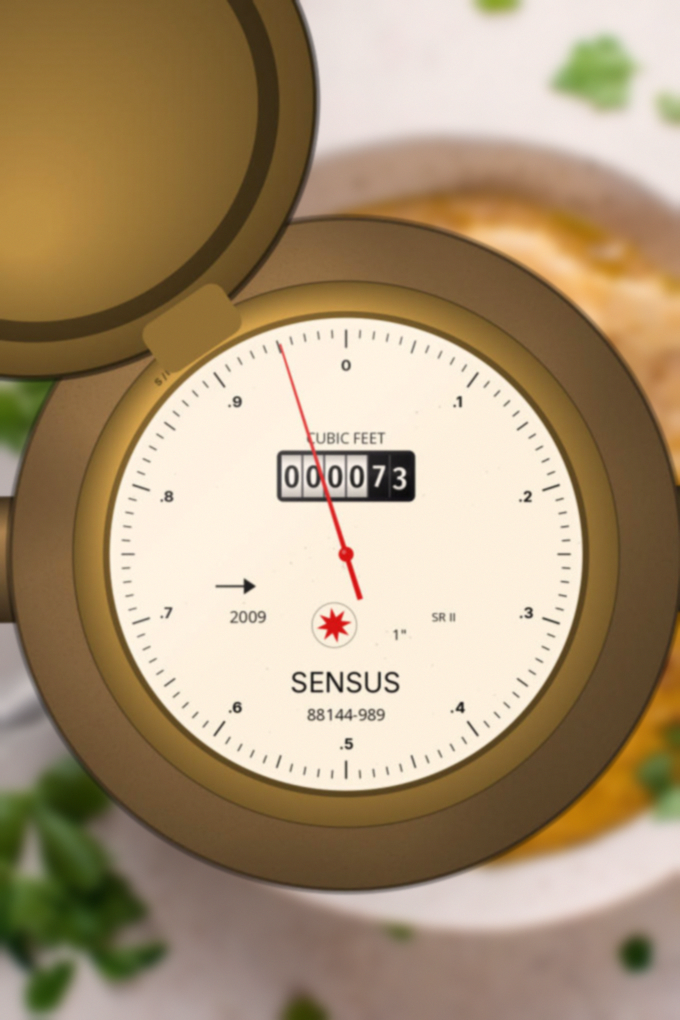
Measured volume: **72.95** ft³
